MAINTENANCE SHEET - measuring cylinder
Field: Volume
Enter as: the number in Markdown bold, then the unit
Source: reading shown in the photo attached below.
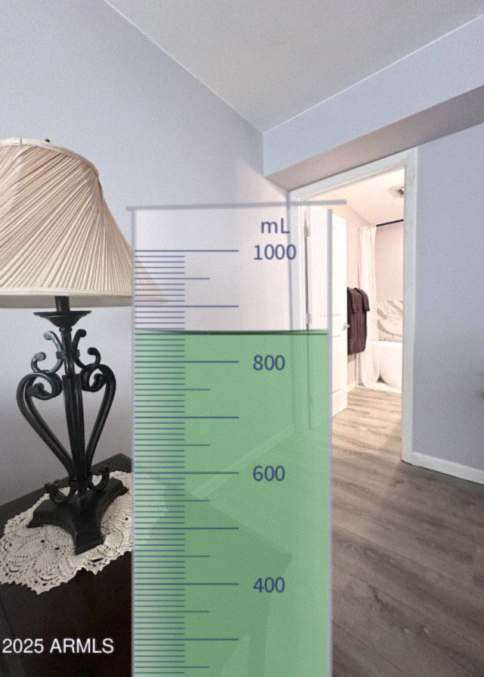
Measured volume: **850** mL
